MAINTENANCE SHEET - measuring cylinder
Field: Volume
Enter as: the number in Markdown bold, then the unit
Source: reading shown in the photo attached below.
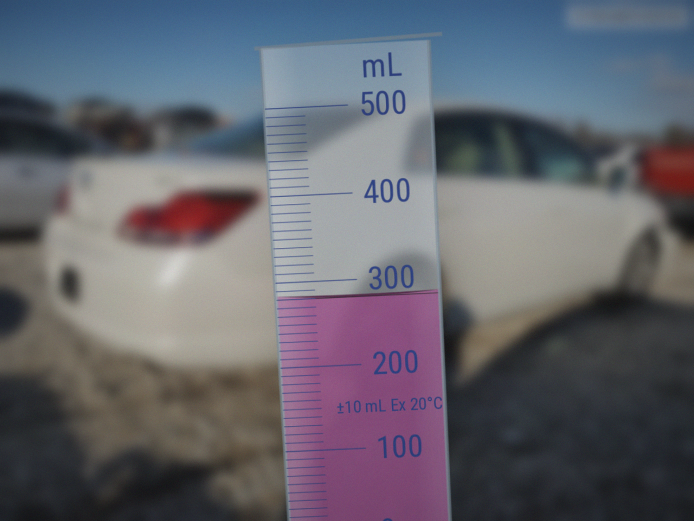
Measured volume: **280** mL
